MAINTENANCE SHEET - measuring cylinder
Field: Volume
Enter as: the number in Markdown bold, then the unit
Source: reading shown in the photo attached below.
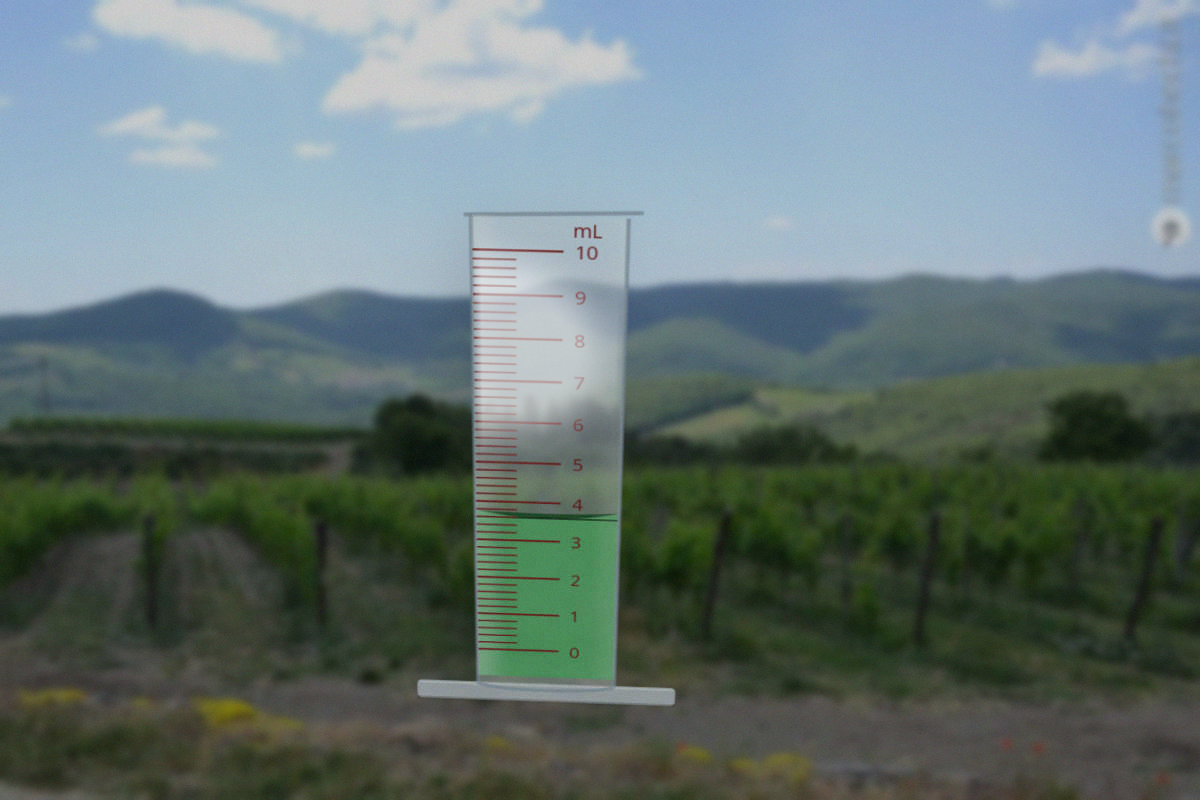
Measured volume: **3.6** mL
